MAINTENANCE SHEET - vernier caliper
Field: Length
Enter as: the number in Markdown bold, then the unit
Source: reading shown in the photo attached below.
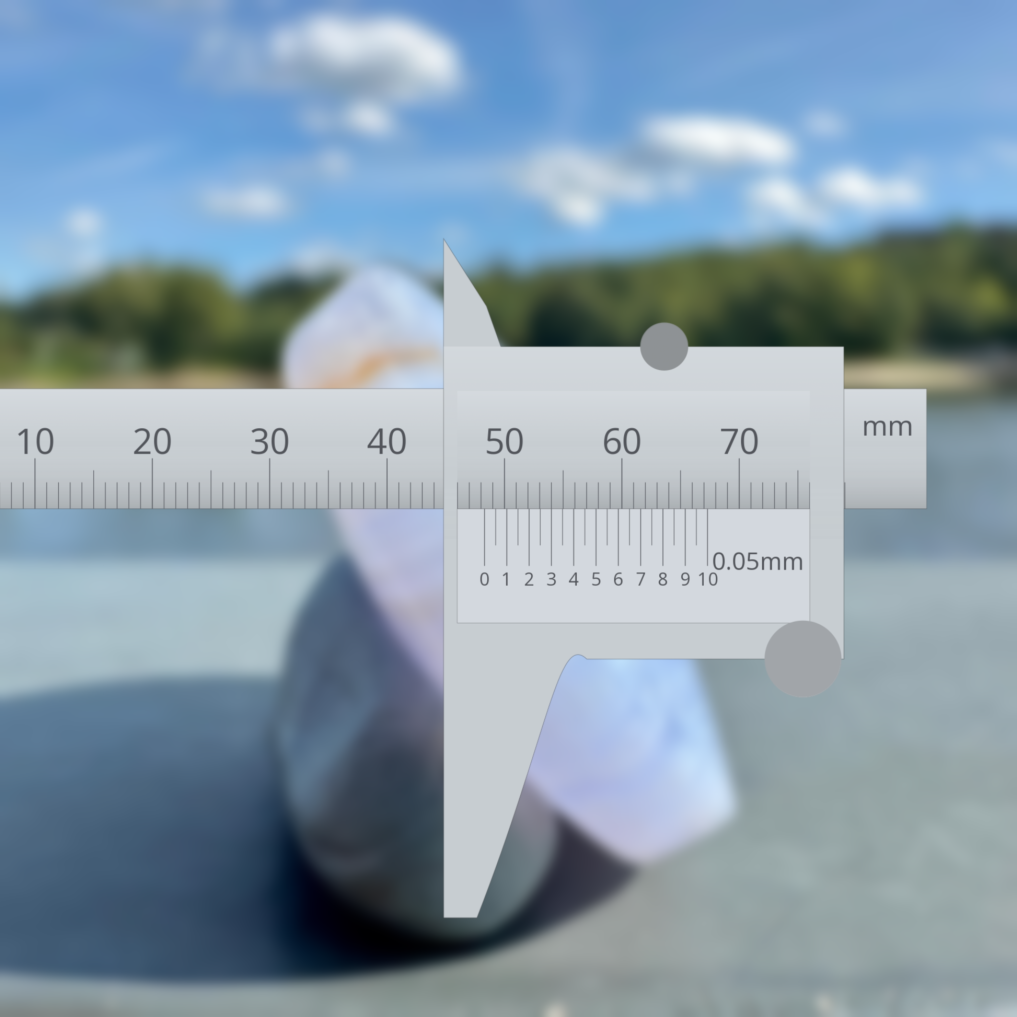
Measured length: **48.3** mm
